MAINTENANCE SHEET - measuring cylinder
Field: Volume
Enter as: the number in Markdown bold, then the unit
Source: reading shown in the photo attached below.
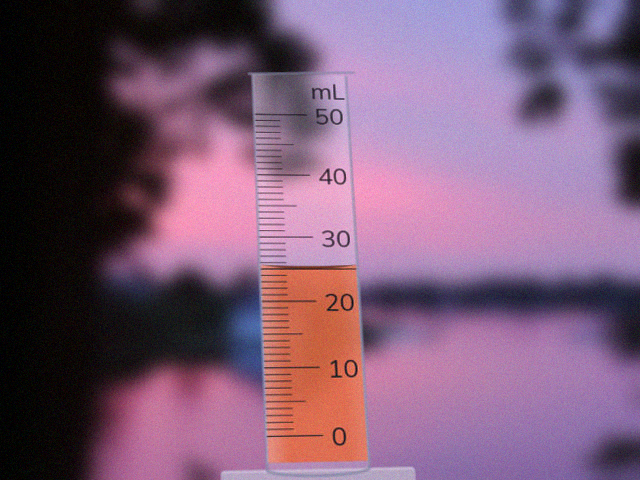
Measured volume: **25** mL
